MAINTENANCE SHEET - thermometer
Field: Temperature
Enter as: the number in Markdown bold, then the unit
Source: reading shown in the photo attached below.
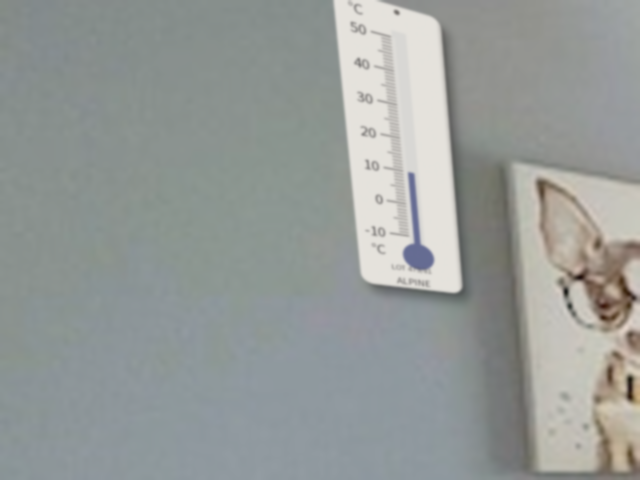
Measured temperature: **10** °C
